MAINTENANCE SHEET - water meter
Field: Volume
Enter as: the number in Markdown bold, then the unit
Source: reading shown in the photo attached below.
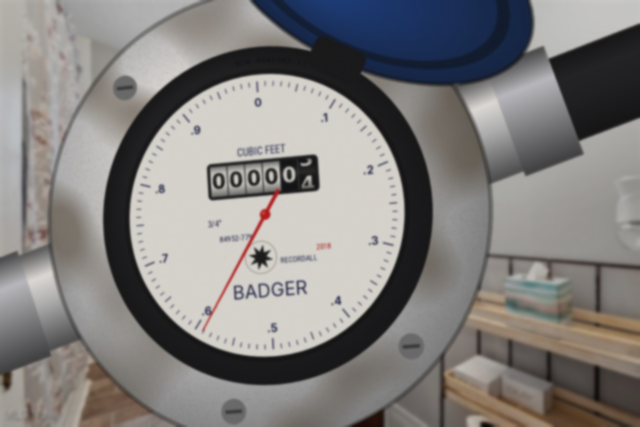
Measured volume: **3.59** ft³
